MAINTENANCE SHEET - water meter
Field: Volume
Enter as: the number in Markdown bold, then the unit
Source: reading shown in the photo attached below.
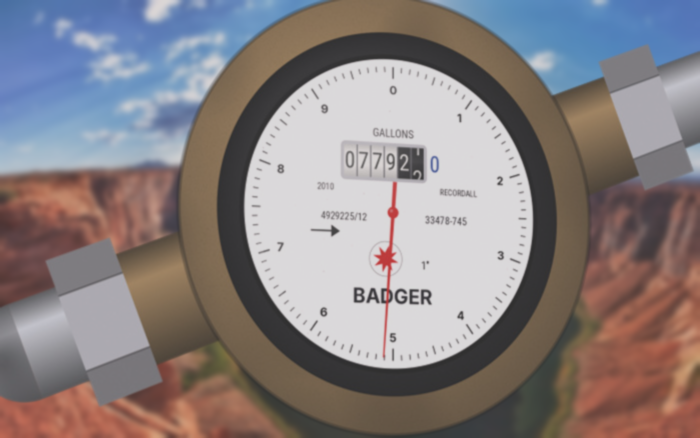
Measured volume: **779215.1** gal
